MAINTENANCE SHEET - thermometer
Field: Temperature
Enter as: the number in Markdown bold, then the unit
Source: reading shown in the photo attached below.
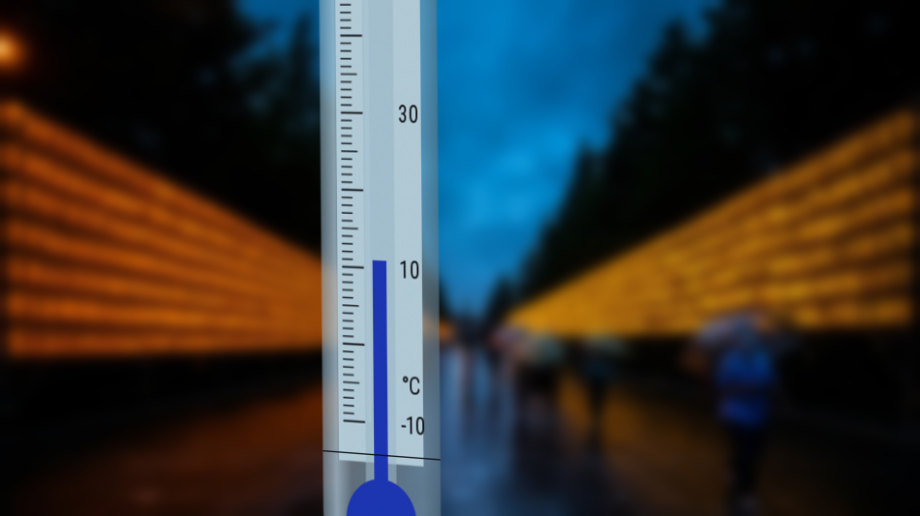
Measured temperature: **11** °C
